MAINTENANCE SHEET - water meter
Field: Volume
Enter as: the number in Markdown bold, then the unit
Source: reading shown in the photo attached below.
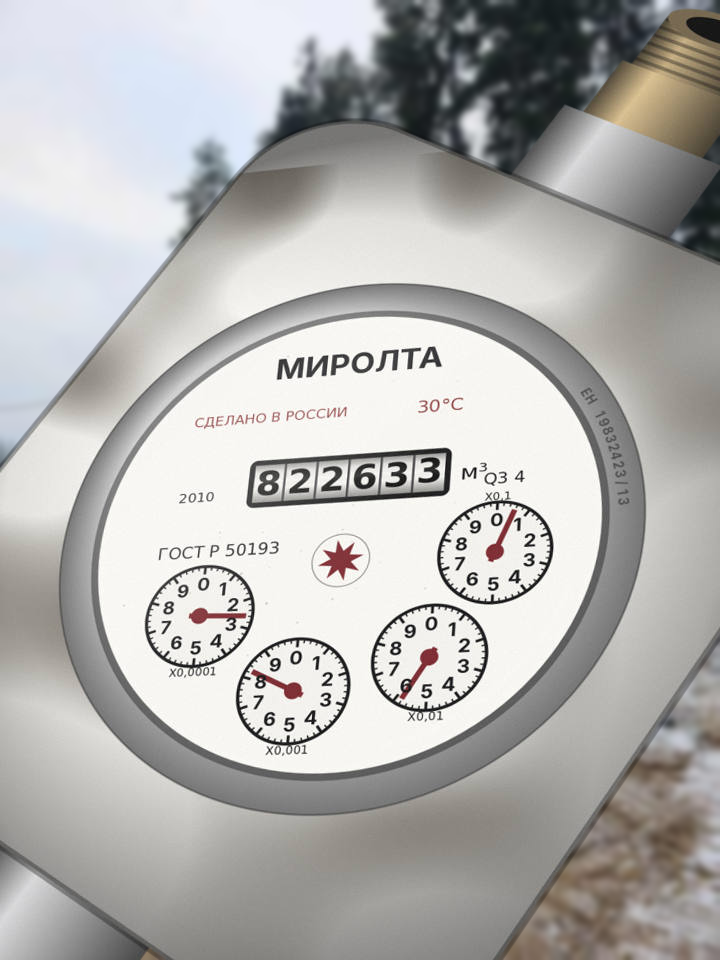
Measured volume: **822633.0582** m³
